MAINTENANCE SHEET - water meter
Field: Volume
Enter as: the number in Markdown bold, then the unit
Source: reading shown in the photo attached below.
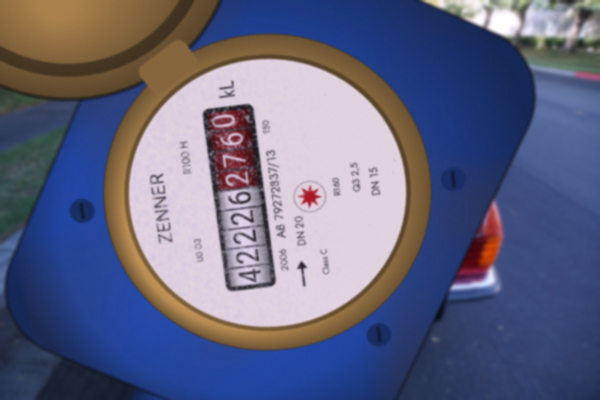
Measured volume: **42226.2760** kL
